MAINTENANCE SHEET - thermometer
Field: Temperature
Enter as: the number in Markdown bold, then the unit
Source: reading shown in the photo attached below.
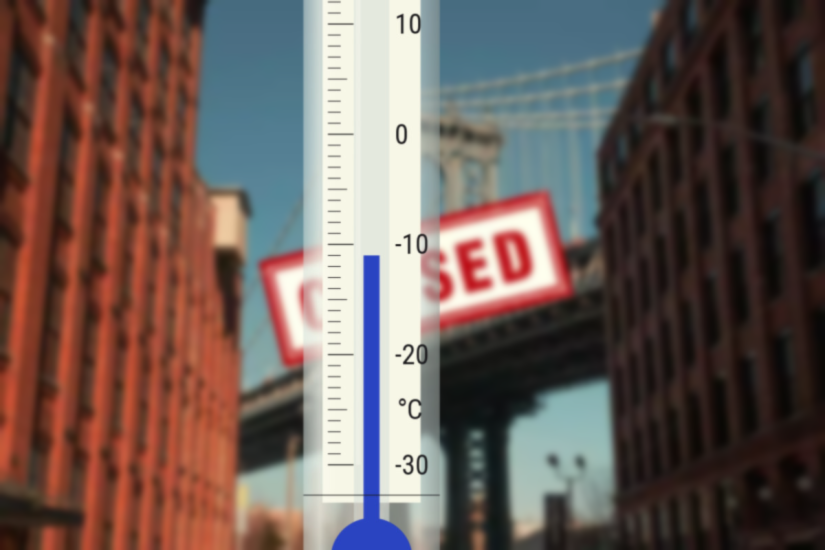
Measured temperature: **-11** °C
